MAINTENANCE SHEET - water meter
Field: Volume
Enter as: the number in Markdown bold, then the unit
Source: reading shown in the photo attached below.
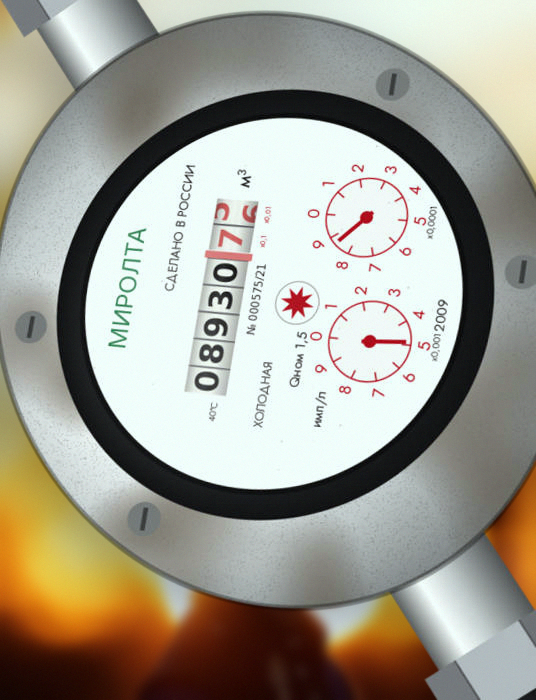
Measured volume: **8930.7548** m³
